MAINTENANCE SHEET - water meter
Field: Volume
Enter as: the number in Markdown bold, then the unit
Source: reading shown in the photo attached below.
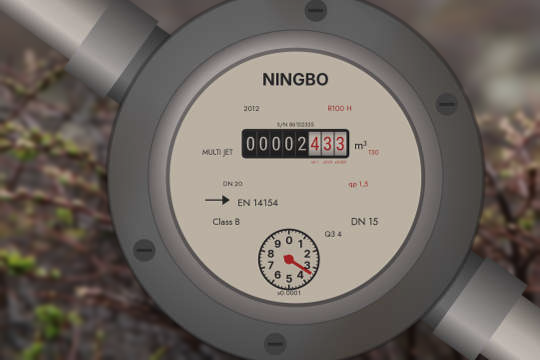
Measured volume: **2.4333** m³
